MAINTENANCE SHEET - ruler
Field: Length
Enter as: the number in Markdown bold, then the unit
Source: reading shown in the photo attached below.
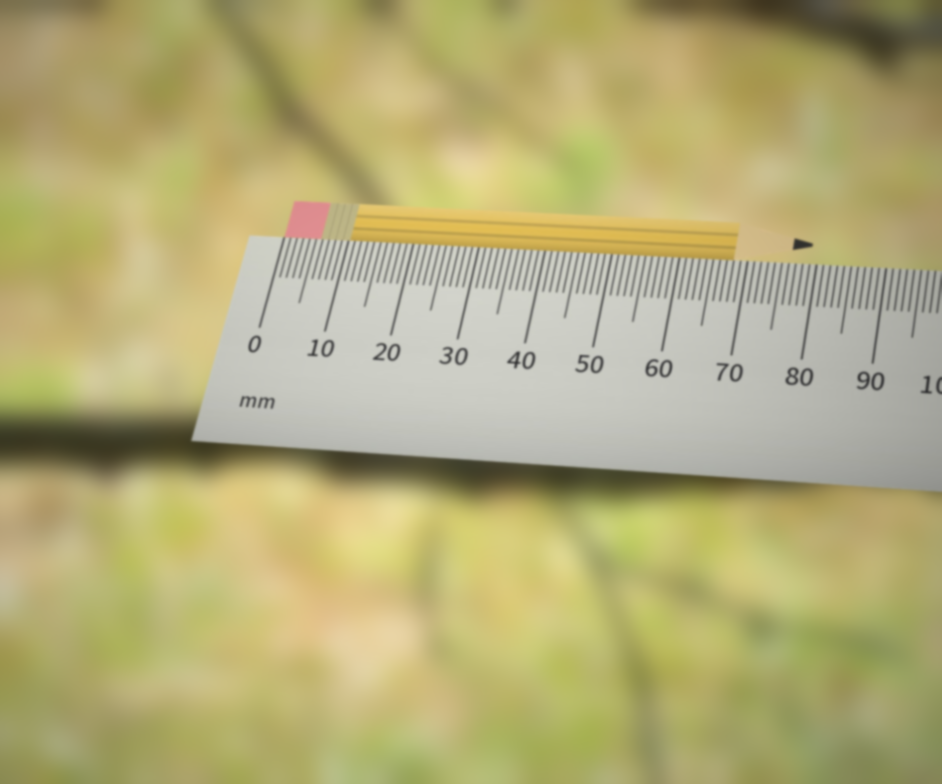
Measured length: **79** mm
